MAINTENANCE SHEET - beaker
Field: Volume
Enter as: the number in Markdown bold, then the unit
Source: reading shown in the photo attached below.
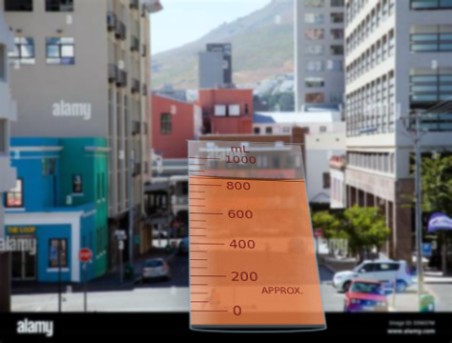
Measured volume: **850** mL
